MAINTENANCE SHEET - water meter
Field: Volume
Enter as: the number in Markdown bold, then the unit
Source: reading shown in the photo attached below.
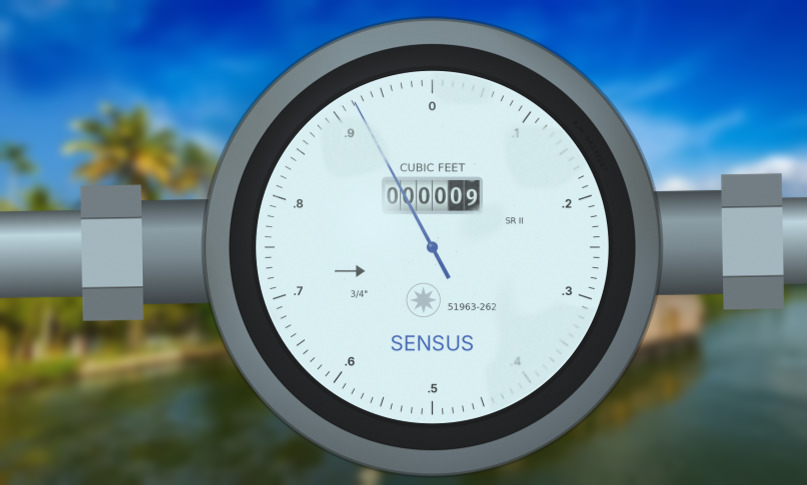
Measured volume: **8.92** ft³
